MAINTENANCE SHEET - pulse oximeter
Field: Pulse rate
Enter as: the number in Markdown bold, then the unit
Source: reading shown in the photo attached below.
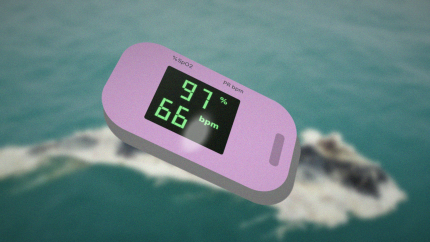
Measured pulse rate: **66** bpm
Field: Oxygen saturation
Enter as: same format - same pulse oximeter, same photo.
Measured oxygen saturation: **97** %
